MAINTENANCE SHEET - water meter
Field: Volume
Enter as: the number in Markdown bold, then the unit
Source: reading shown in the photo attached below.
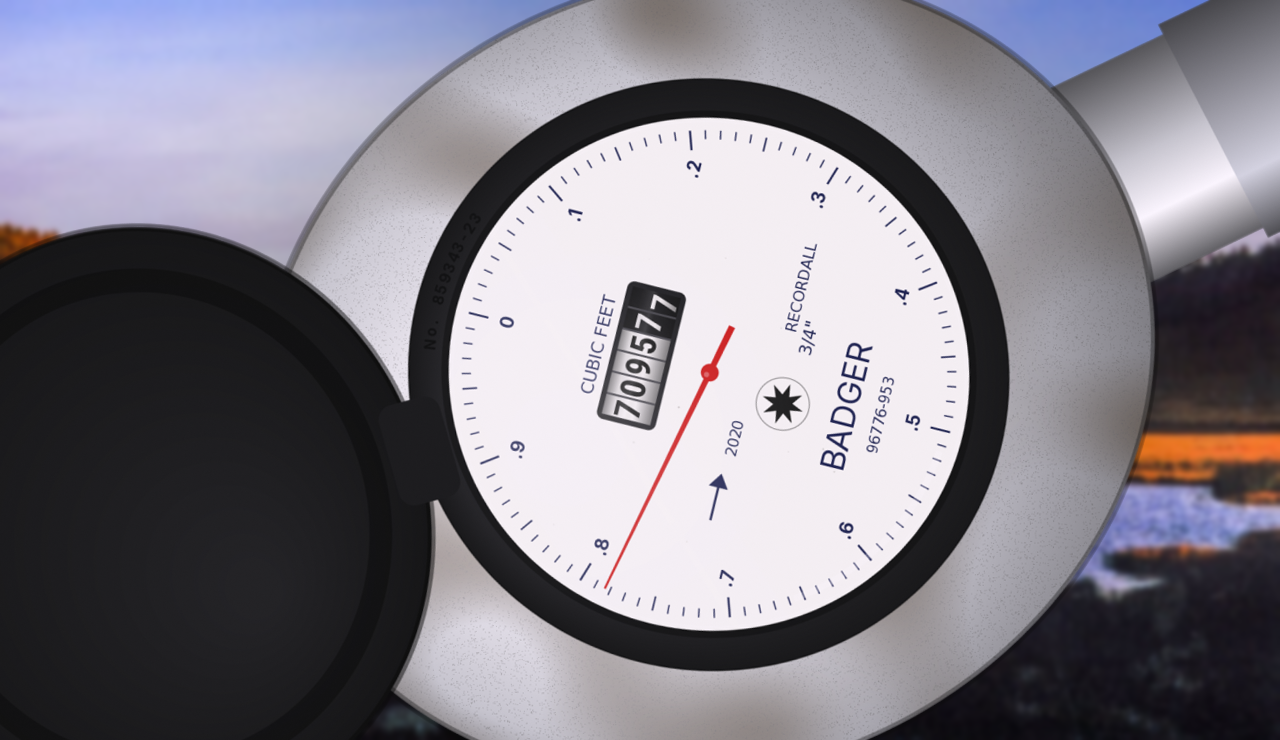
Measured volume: **709576.78** ft³
